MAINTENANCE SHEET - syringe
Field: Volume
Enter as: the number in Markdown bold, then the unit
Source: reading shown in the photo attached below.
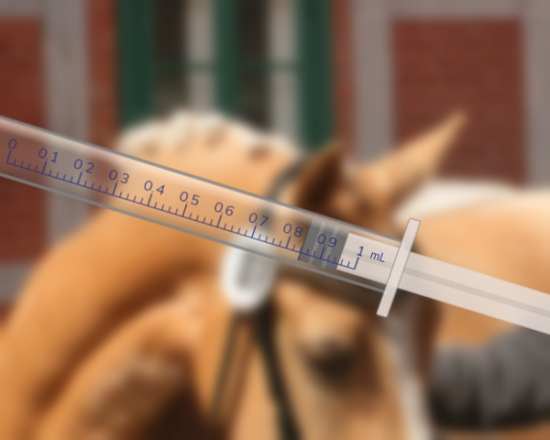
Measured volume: **0.84** mL
